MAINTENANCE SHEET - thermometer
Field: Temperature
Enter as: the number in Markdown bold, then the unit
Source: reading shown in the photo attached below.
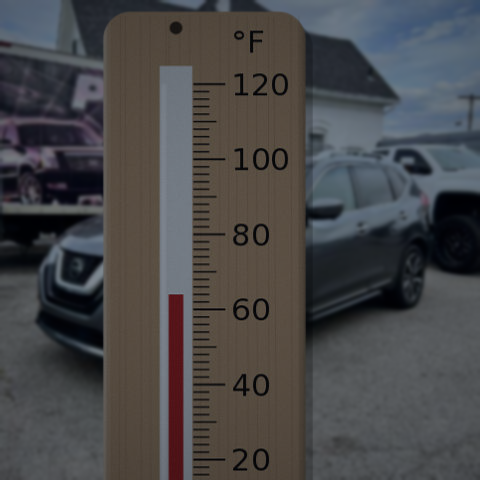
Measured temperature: **64** °F
